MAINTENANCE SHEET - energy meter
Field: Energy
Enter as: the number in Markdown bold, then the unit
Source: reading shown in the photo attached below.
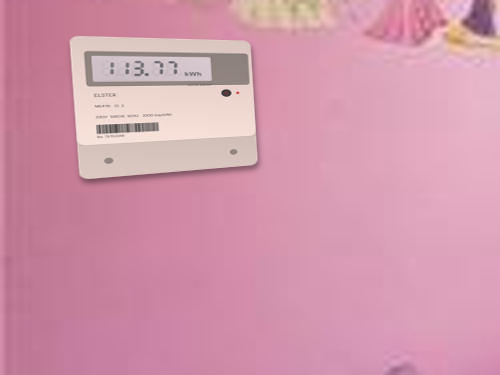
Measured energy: **113.77** kWh
